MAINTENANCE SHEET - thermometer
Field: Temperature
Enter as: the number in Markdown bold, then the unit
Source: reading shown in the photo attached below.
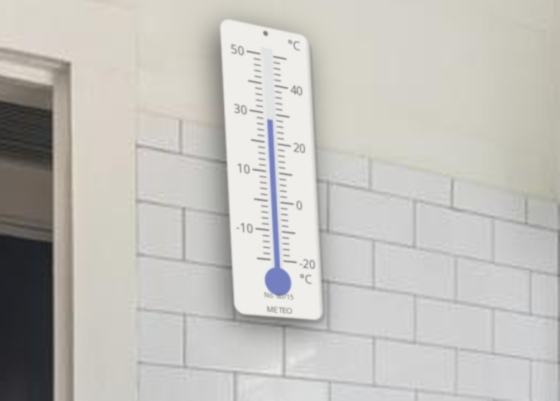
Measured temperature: **28** °C
